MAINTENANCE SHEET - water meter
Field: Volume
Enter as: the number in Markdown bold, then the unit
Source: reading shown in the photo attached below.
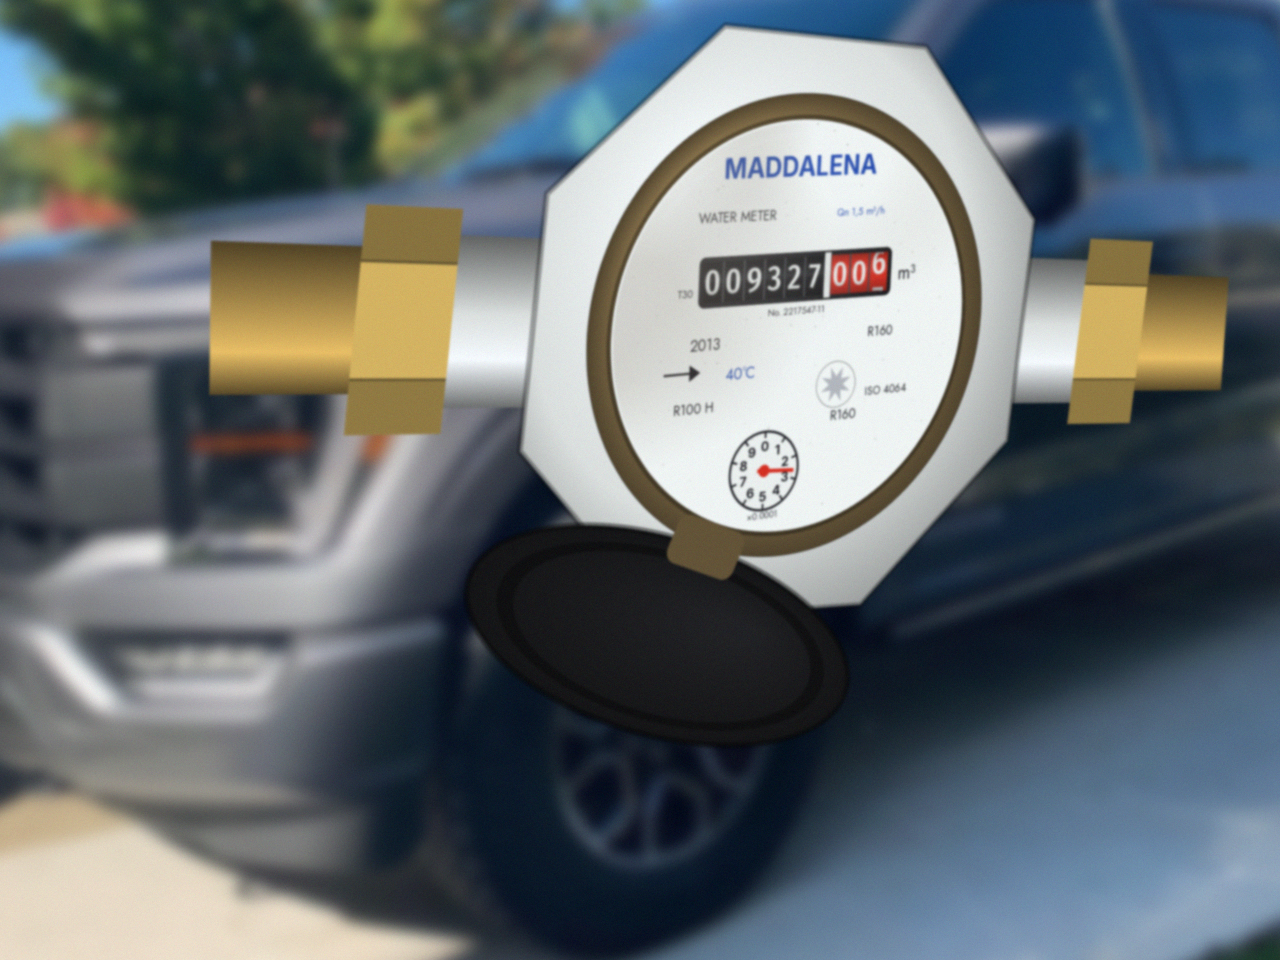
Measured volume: **9327.0062** m³
